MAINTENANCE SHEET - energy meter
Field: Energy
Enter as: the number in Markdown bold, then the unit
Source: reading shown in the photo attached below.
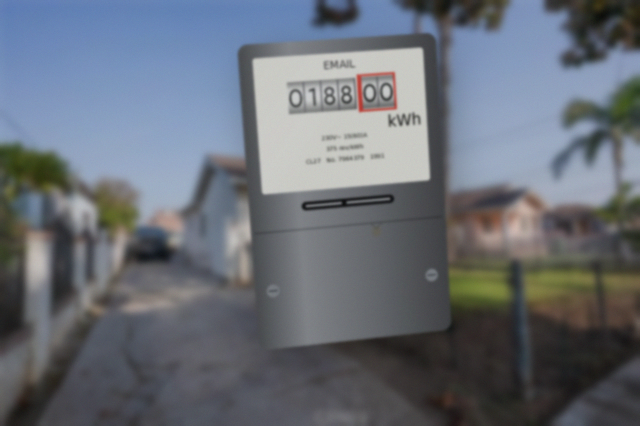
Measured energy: **188.00** kWh
